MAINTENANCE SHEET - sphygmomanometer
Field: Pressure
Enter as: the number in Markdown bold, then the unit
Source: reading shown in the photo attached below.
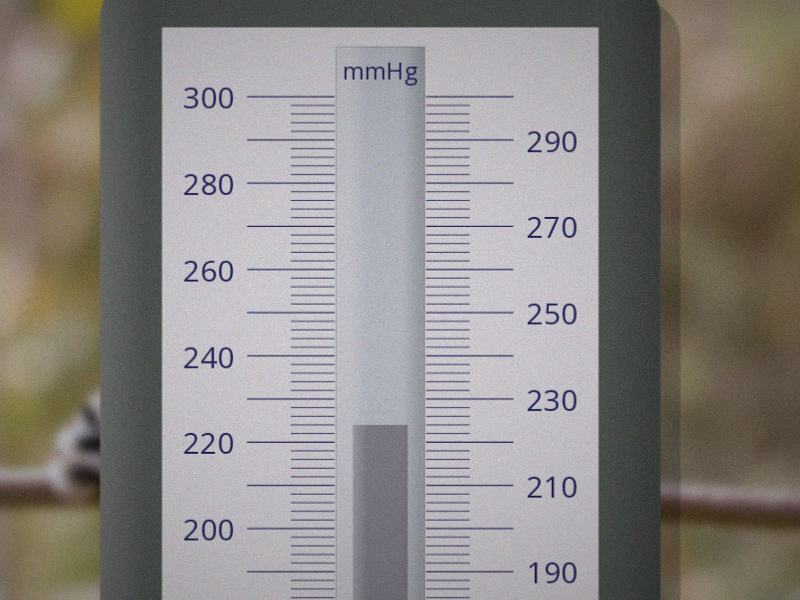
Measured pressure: **224** mmHg
